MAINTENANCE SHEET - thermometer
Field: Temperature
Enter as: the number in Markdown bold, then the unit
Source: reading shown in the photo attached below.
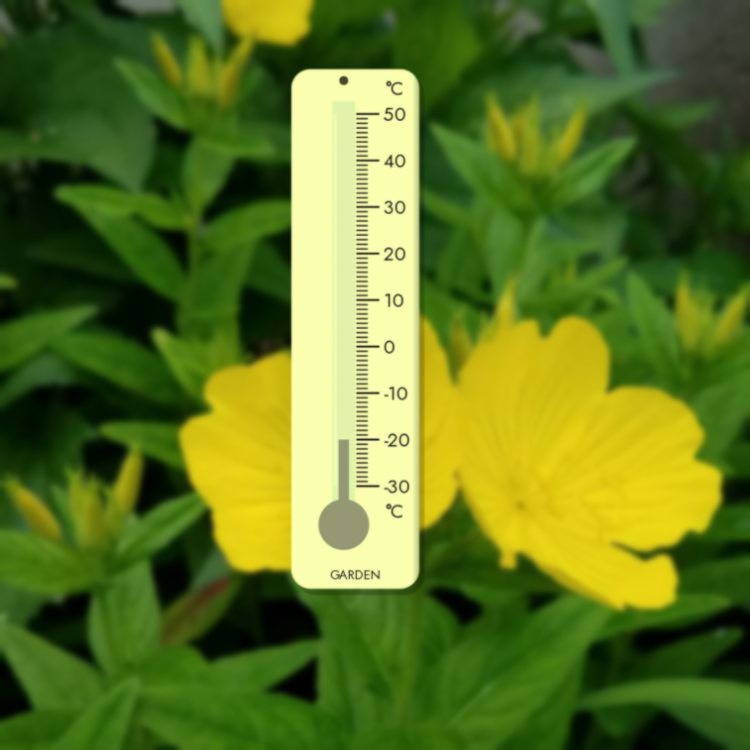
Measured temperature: **-20** °C
